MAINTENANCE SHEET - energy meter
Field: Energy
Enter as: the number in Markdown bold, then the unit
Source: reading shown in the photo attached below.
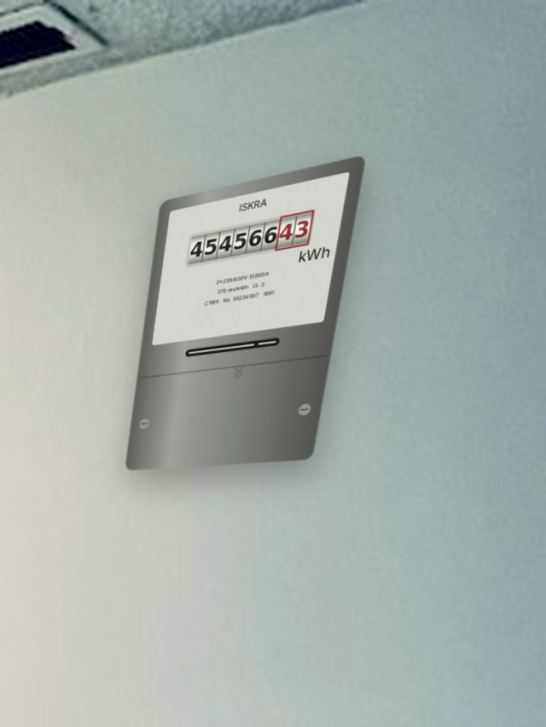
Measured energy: **454566.43** kWh
